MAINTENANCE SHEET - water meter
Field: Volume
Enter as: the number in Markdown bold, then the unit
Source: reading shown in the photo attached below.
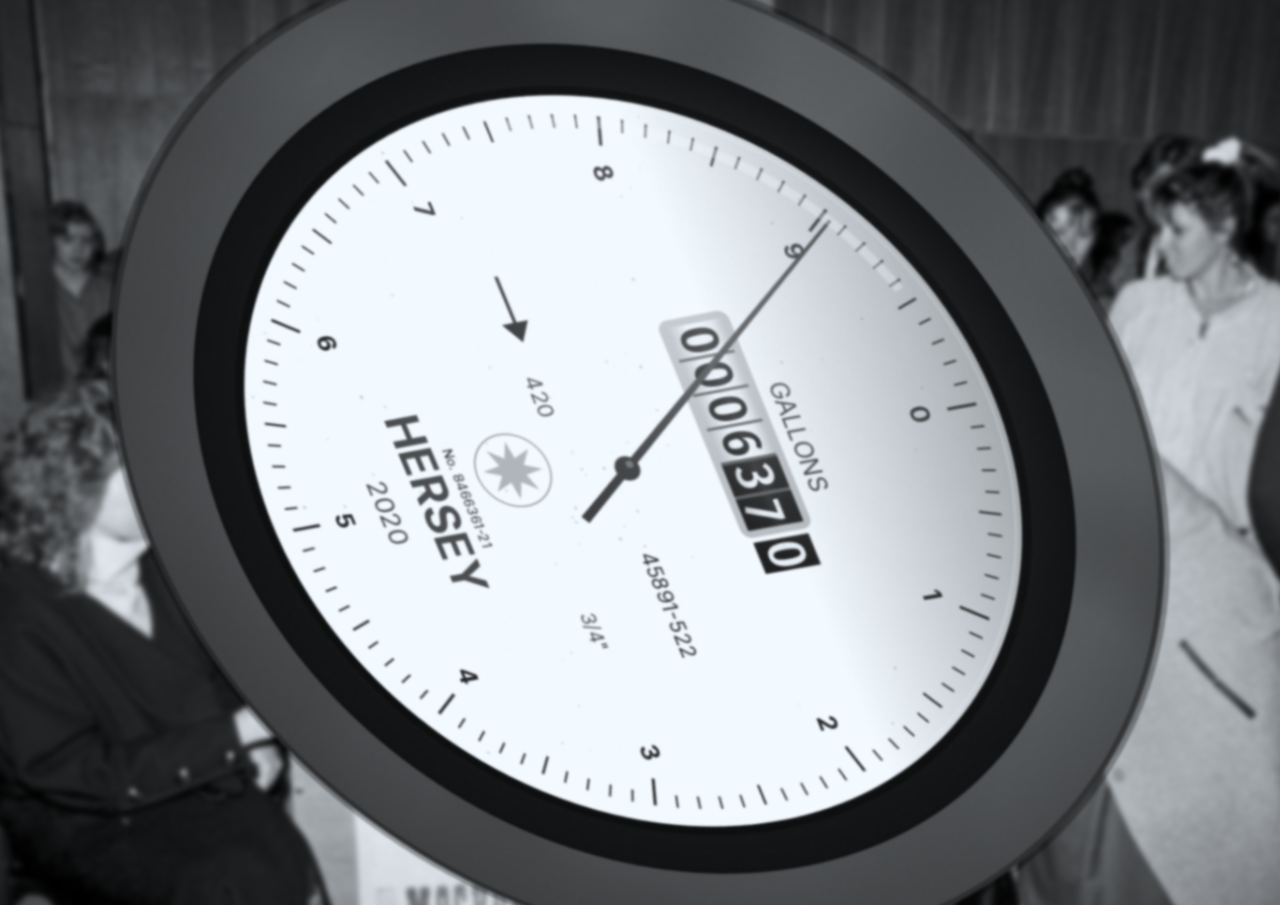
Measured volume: **6369.0** gal
